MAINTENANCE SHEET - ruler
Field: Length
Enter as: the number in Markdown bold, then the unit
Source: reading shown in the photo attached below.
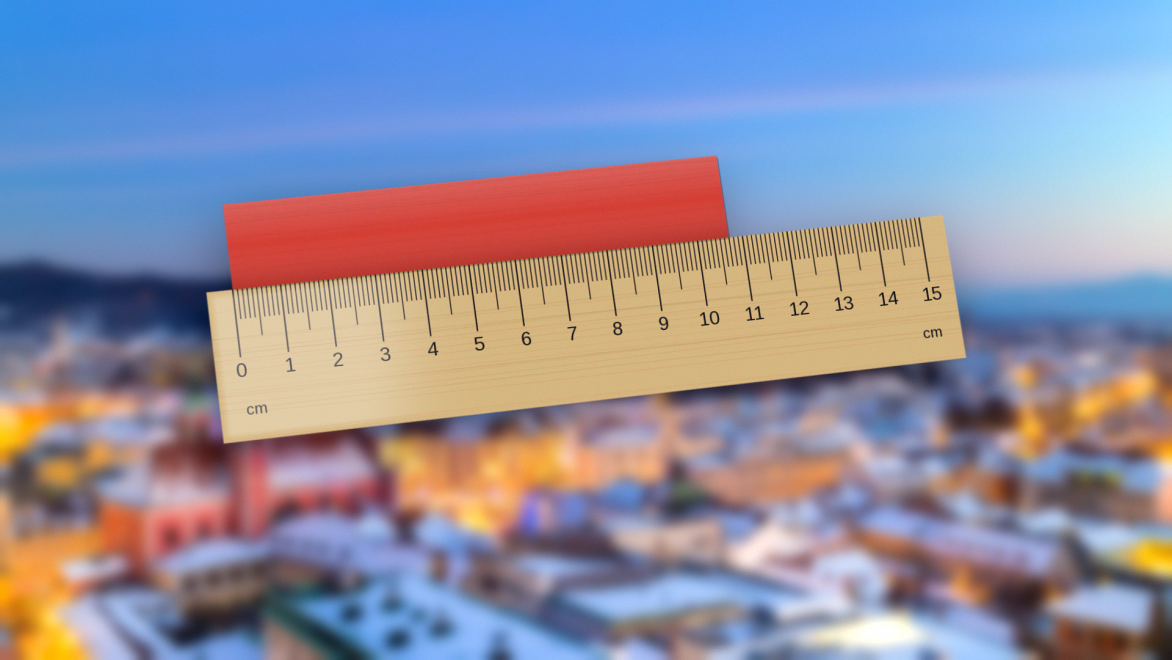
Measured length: **10.7** cm
